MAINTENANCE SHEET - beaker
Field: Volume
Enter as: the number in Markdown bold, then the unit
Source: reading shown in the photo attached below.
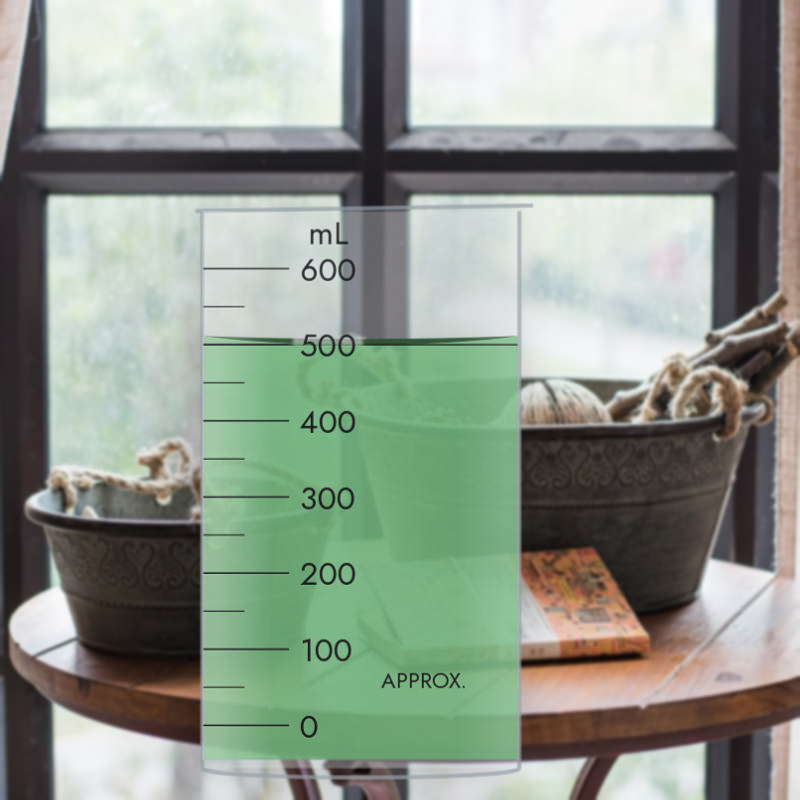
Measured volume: **500** mL
